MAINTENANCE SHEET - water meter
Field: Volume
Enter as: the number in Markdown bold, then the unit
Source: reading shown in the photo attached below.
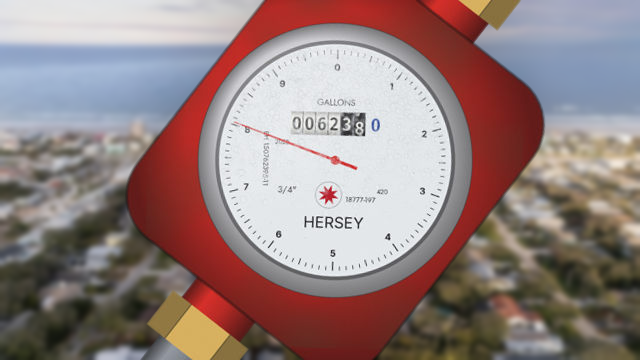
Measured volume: **62378.0** gal
